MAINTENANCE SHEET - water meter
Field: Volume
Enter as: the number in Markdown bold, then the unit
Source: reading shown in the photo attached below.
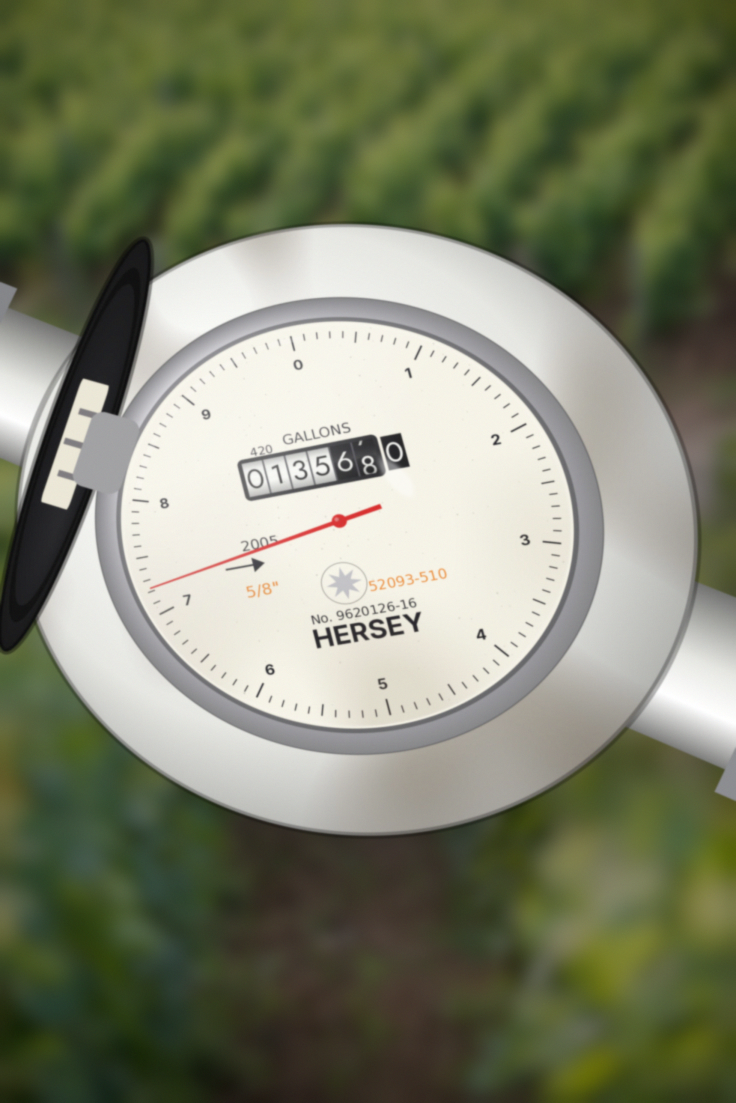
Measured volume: **135677.2** gal
